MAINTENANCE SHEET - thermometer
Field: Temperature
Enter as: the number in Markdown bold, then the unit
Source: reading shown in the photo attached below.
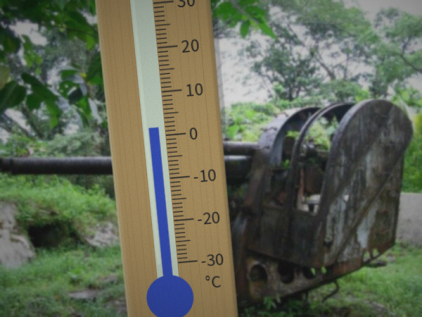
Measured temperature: **2** °C
